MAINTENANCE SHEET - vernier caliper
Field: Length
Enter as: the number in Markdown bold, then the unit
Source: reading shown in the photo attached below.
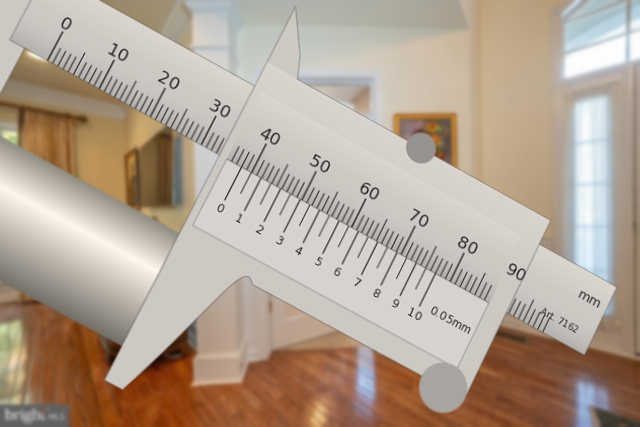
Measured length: **38.0** mm
